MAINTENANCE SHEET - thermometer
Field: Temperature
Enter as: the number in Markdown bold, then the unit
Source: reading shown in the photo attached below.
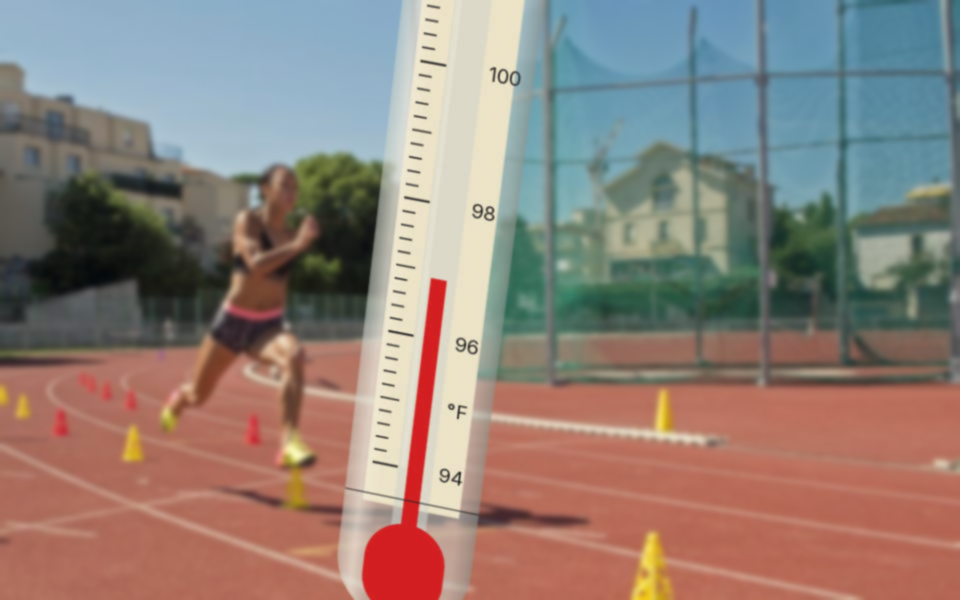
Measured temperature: **96.9** °F
